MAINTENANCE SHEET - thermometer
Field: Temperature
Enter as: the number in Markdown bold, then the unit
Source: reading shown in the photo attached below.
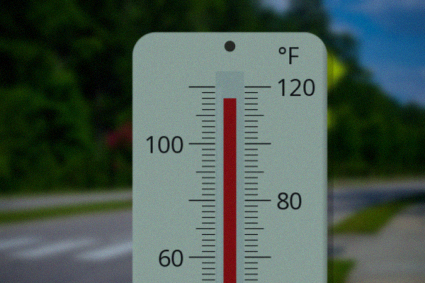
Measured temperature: **116** °F
